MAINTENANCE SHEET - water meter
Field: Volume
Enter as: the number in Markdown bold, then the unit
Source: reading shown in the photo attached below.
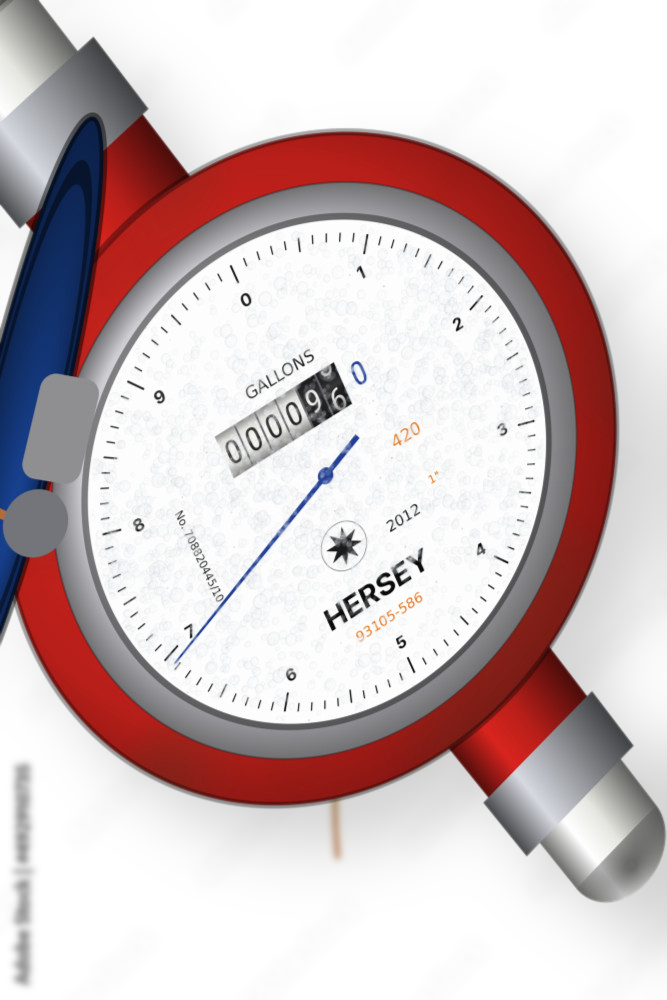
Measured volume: **956.9** gal
